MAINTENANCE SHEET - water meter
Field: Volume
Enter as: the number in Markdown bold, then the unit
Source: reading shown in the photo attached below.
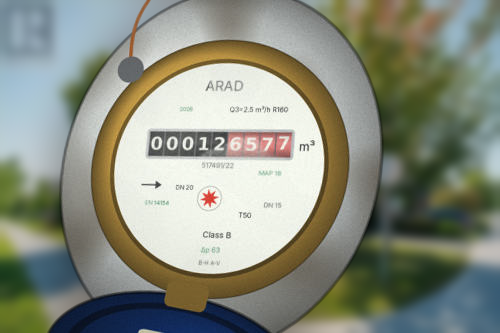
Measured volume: **12.6577** m³
